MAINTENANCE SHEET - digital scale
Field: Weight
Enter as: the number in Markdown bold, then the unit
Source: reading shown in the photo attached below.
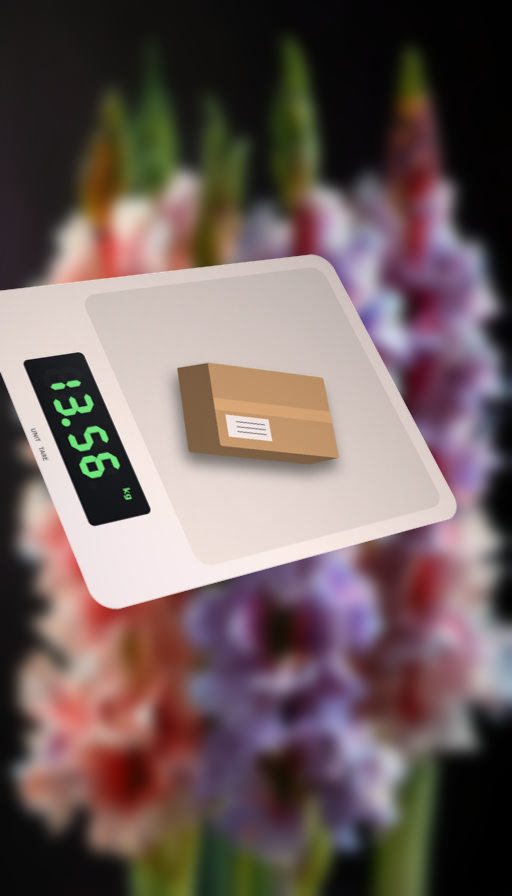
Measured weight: **13.56** kg
